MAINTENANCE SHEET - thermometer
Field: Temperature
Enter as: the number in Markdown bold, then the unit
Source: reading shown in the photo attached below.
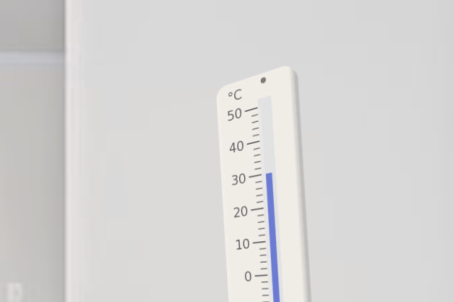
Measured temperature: **30** °C
